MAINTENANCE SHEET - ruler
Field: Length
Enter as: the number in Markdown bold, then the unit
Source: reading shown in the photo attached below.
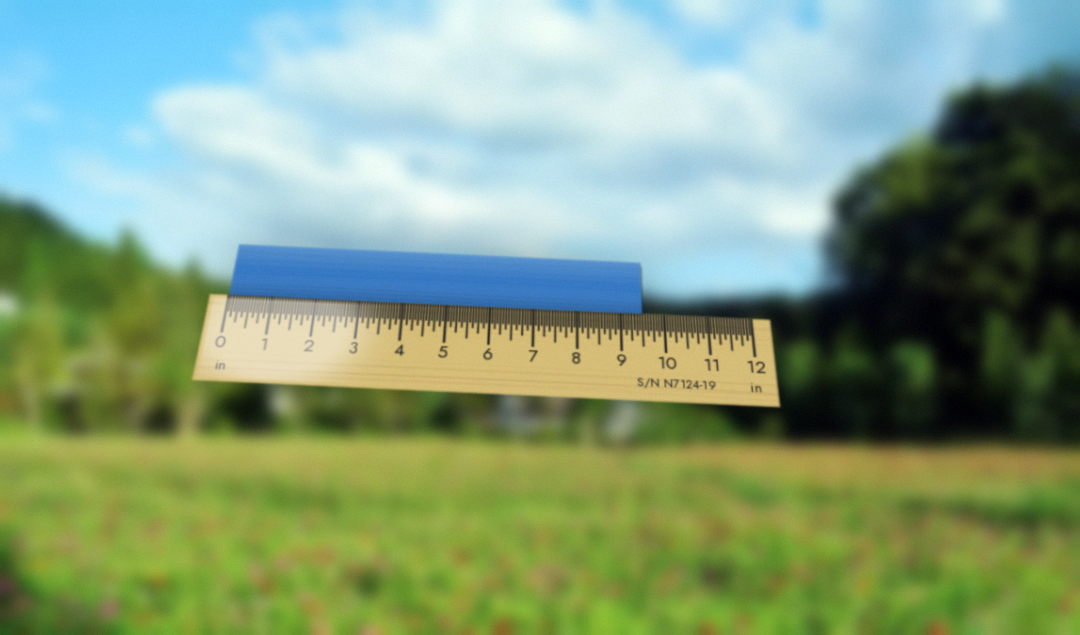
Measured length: **9.5** in
